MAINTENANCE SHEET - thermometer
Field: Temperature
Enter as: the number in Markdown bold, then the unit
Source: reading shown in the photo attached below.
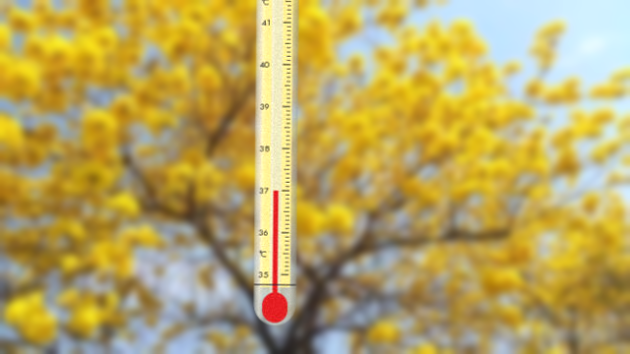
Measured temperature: **37** °C
